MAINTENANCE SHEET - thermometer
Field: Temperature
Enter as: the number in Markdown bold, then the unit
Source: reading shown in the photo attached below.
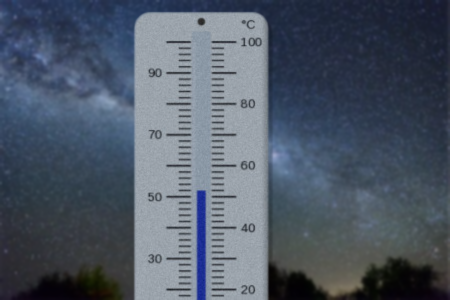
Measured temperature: **52** °C
